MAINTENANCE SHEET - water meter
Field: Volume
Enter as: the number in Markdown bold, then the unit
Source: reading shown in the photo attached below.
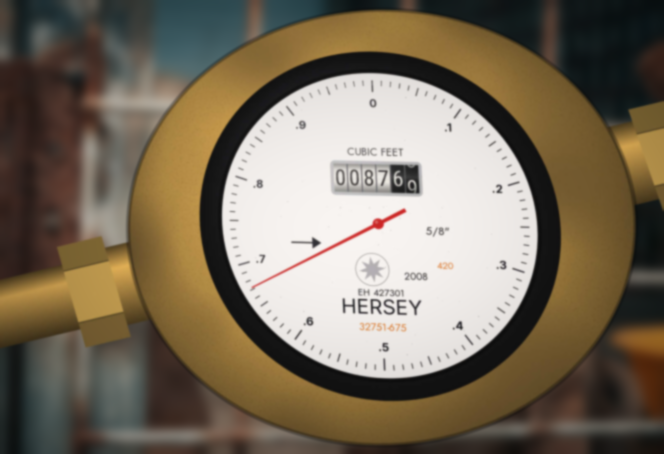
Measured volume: **8768.67** ft³
